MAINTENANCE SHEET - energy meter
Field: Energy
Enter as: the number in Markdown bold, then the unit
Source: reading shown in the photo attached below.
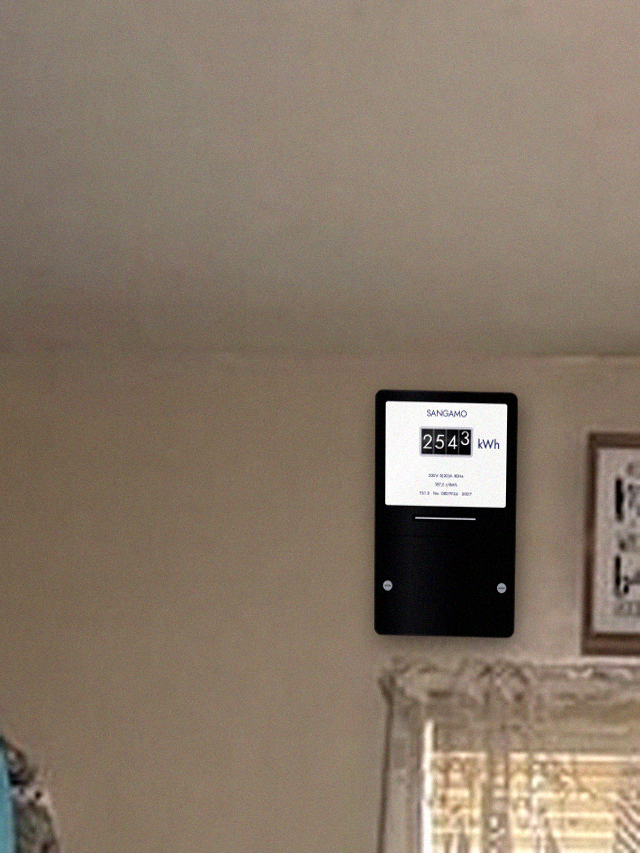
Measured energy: **2543** kWh
